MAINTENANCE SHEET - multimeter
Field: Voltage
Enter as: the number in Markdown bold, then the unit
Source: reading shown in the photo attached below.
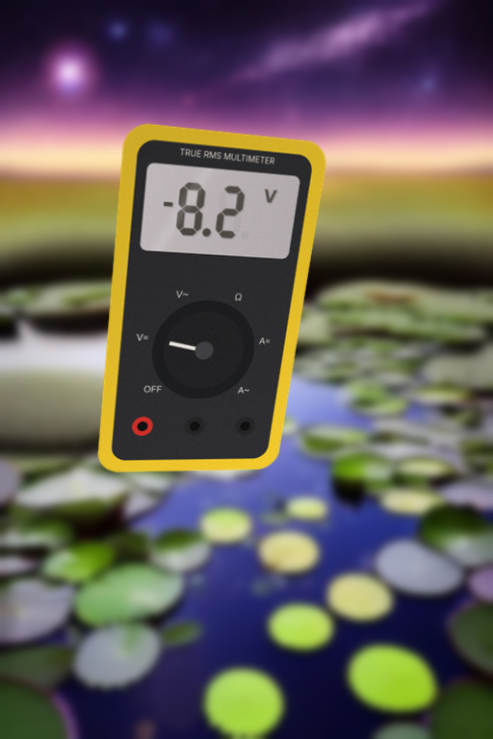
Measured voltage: **-8.2** V
